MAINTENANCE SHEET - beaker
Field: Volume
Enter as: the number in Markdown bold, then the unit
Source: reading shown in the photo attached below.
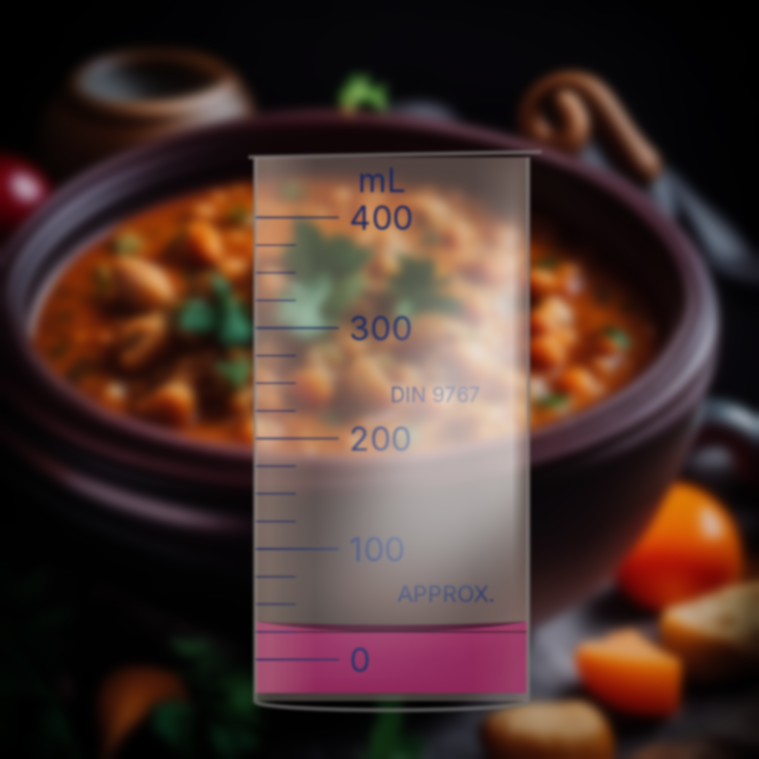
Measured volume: **25** mL
